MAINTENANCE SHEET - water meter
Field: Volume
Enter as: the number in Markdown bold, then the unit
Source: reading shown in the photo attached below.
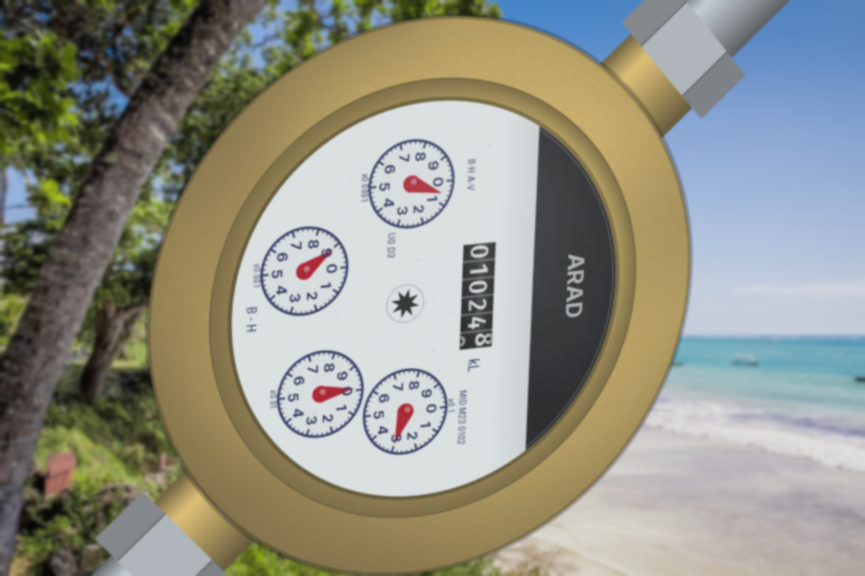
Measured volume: **10248.2990** kL
